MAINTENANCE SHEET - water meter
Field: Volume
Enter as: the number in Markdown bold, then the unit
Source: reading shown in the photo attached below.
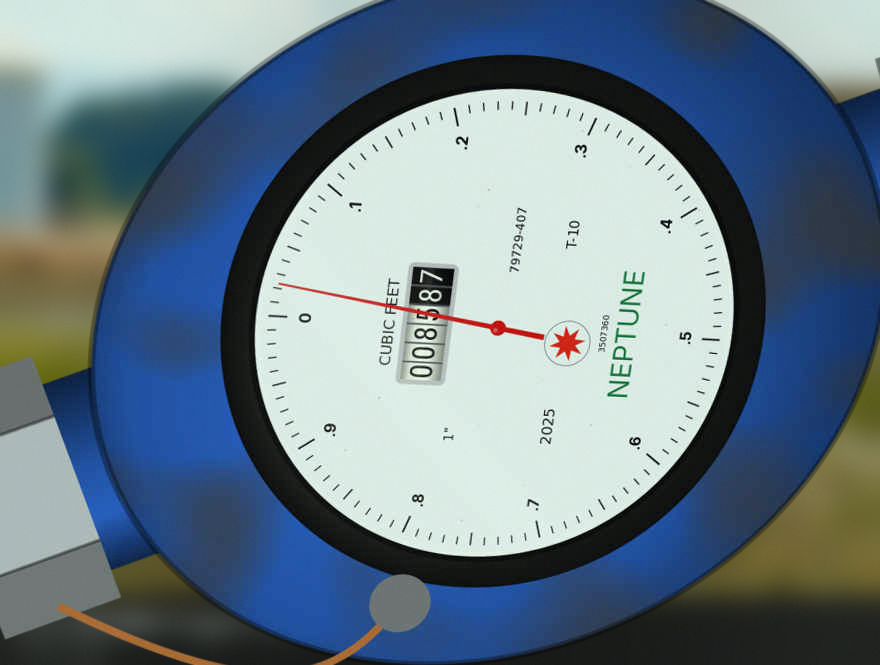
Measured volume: **8587.02** ft³
